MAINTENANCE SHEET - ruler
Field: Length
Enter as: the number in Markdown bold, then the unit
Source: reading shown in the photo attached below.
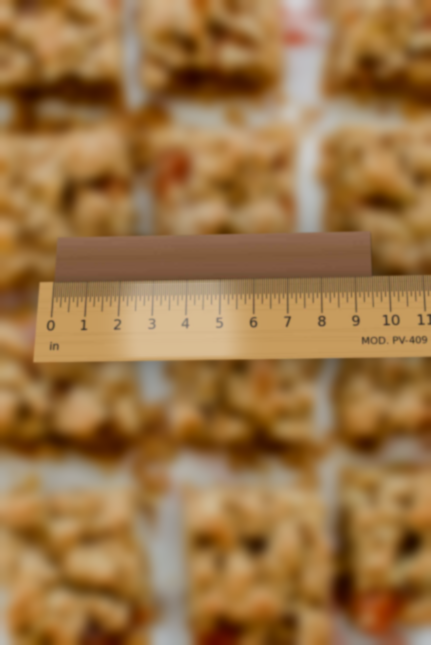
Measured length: **9.5** in
